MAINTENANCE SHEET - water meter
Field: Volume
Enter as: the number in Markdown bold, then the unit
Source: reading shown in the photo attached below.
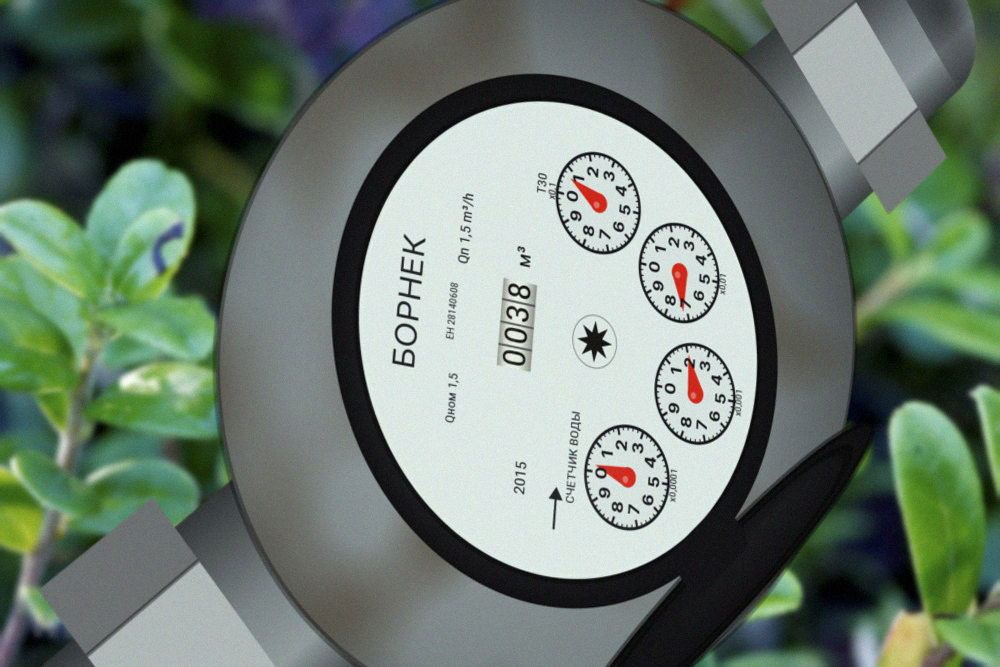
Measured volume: **38.0720** m³
